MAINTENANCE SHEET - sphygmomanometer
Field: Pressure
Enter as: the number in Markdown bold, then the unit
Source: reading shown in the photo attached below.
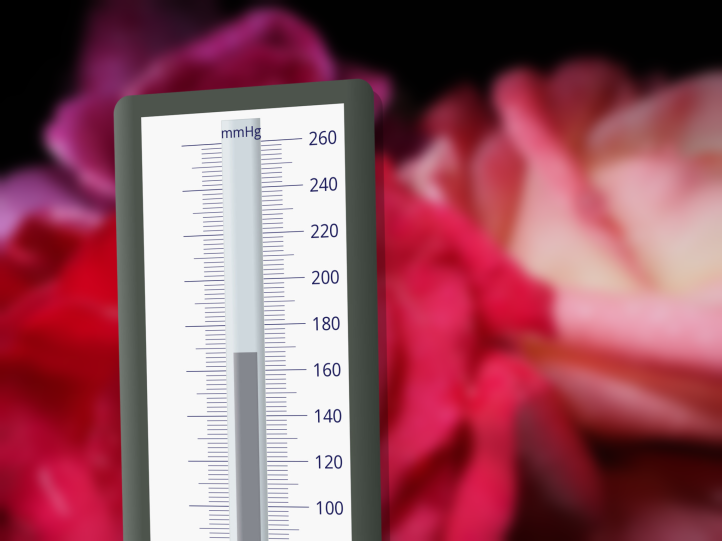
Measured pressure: **168** mmHg
